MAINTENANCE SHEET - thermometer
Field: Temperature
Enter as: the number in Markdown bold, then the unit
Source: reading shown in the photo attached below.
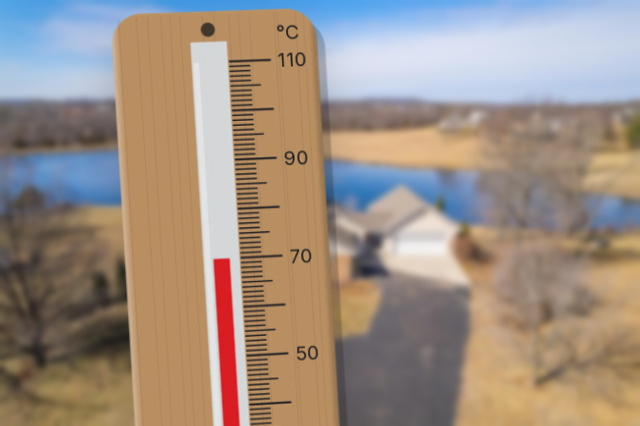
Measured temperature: **70** °C
